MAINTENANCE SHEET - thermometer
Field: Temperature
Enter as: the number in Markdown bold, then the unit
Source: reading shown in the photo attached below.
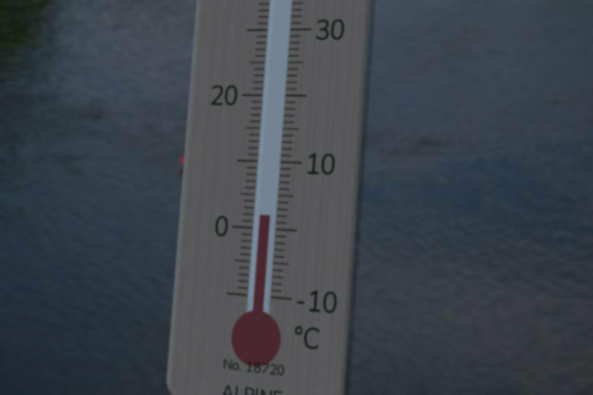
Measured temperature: **2** °C
